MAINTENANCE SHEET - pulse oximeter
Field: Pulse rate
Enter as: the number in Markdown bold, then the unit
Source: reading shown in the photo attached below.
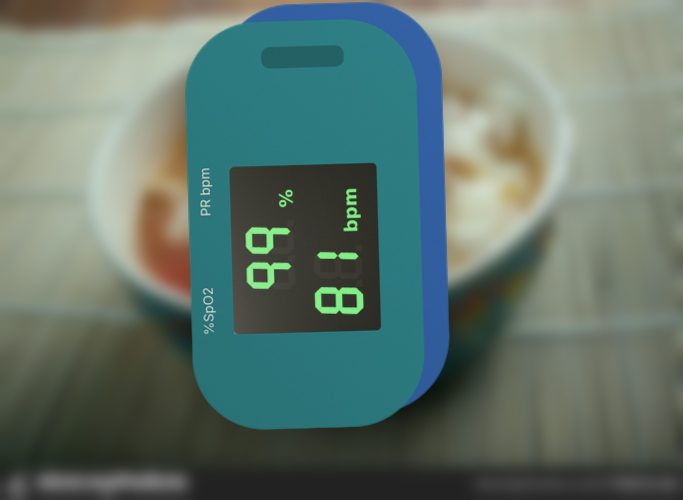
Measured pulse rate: **81** bpm
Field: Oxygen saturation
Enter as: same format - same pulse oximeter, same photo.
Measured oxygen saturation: **99** %
